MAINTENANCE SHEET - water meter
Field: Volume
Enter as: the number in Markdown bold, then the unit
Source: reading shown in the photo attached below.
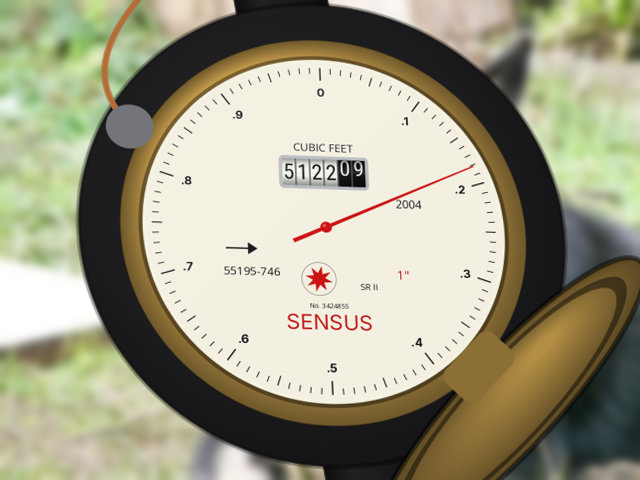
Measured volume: **512209.18** ft³
